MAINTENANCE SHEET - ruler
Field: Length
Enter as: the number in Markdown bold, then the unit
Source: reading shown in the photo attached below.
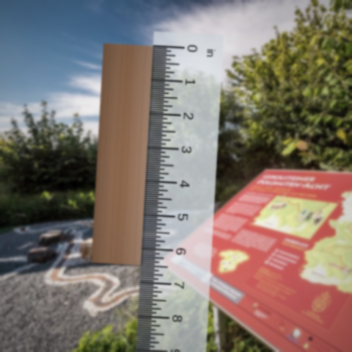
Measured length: **6.5** in
